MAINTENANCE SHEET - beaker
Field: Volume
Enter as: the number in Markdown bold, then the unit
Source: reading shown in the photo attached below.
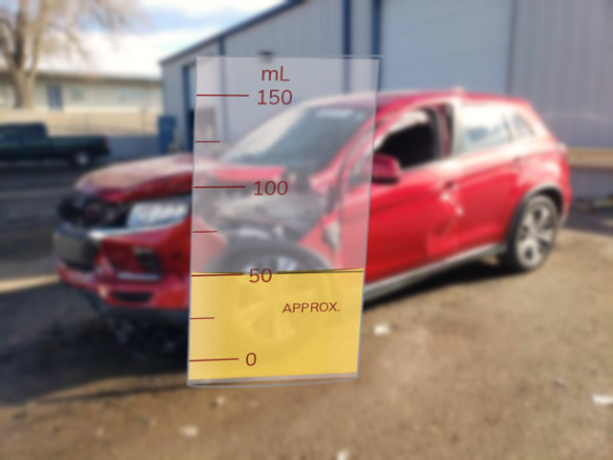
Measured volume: **50** mL
